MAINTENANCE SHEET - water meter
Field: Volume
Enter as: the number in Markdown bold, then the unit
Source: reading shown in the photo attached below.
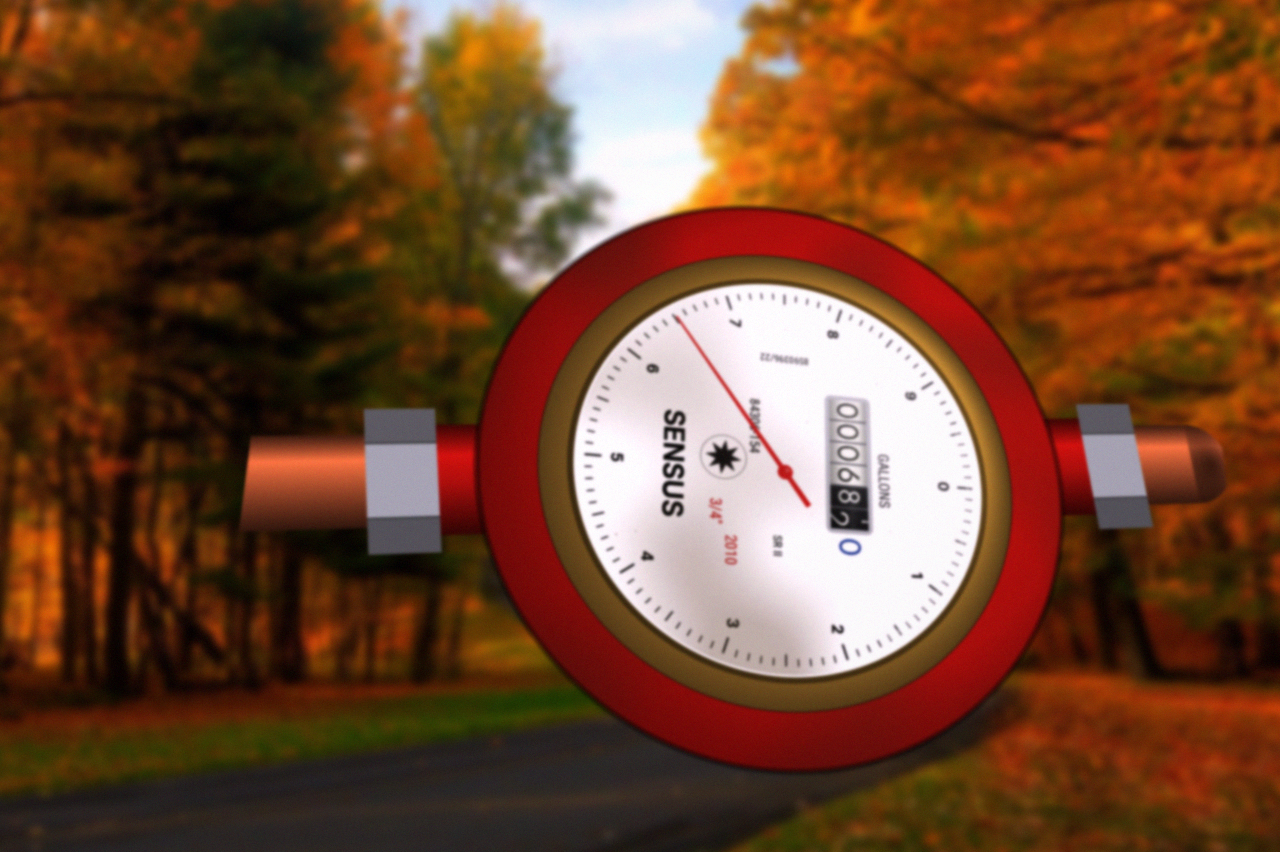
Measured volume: **6816.5** gal
